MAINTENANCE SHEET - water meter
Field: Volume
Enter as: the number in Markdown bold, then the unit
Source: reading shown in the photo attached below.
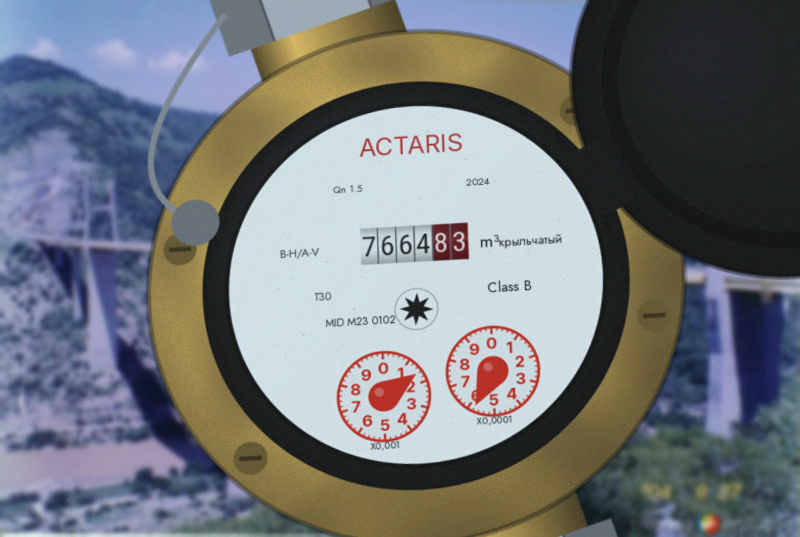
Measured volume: **7664.8315** m³
